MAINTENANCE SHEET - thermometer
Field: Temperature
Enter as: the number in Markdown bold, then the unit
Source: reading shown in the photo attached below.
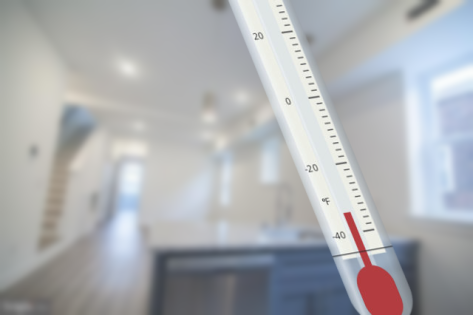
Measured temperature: **-34** °F
